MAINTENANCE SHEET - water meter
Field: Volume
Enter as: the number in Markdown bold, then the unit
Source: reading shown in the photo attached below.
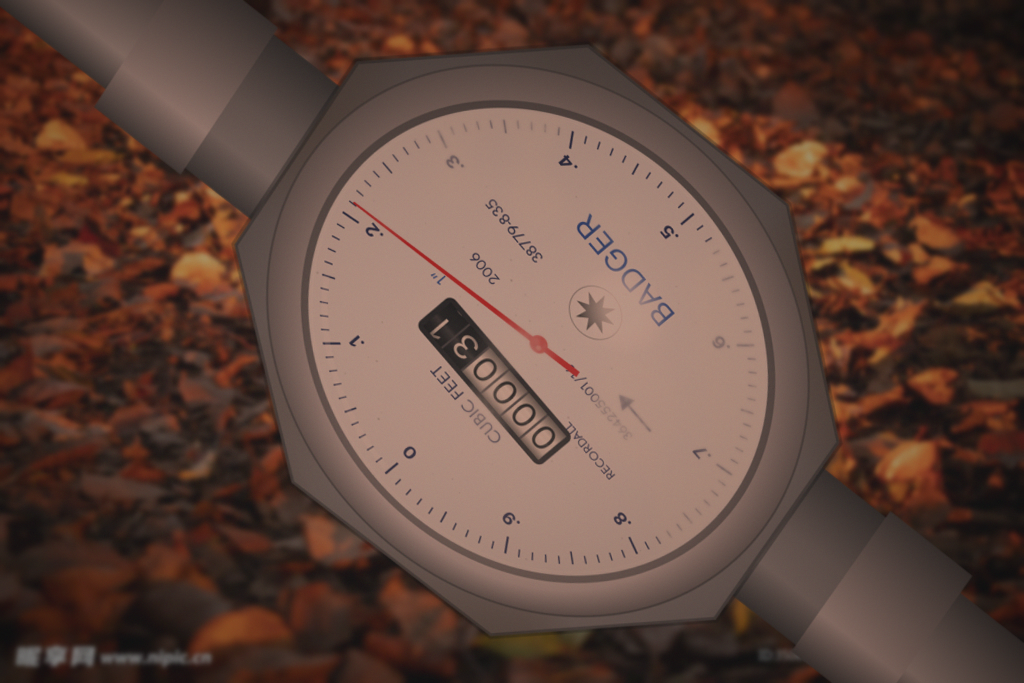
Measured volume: **31.21** ft³
